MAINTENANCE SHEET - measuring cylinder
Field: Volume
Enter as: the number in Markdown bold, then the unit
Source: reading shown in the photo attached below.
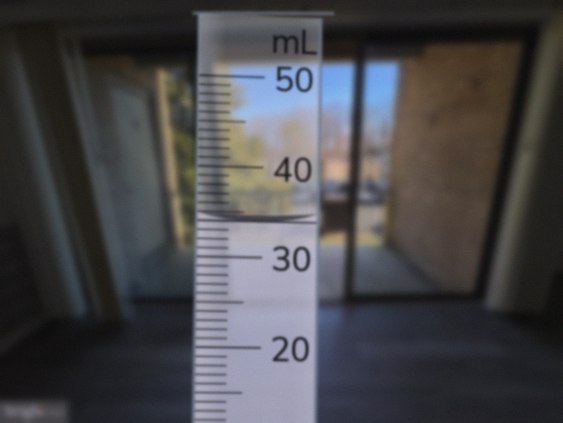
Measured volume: **34** mL
